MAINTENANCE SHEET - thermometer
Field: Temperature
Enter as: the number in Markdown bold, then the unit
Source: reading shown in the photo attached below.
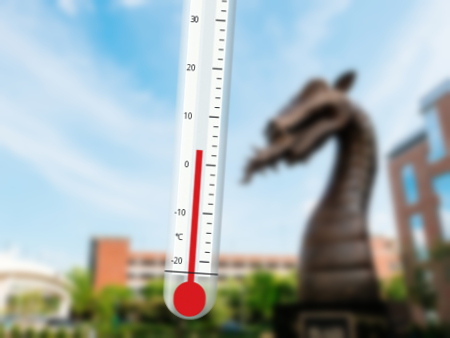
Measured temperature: **3** °C
